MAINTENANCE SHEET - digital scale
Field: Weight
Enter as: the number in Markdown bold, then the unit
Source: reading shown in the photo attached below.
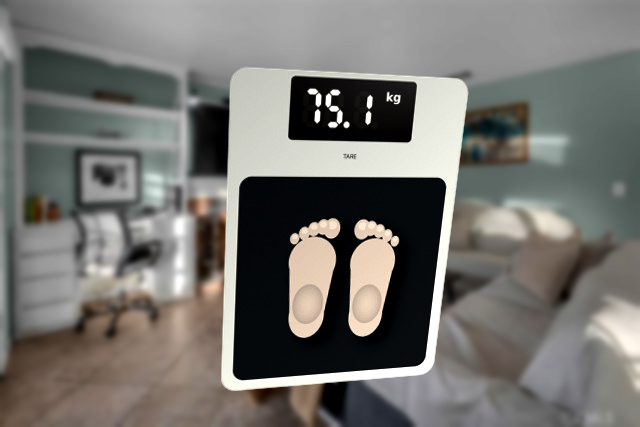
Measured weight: **75.1** kg
